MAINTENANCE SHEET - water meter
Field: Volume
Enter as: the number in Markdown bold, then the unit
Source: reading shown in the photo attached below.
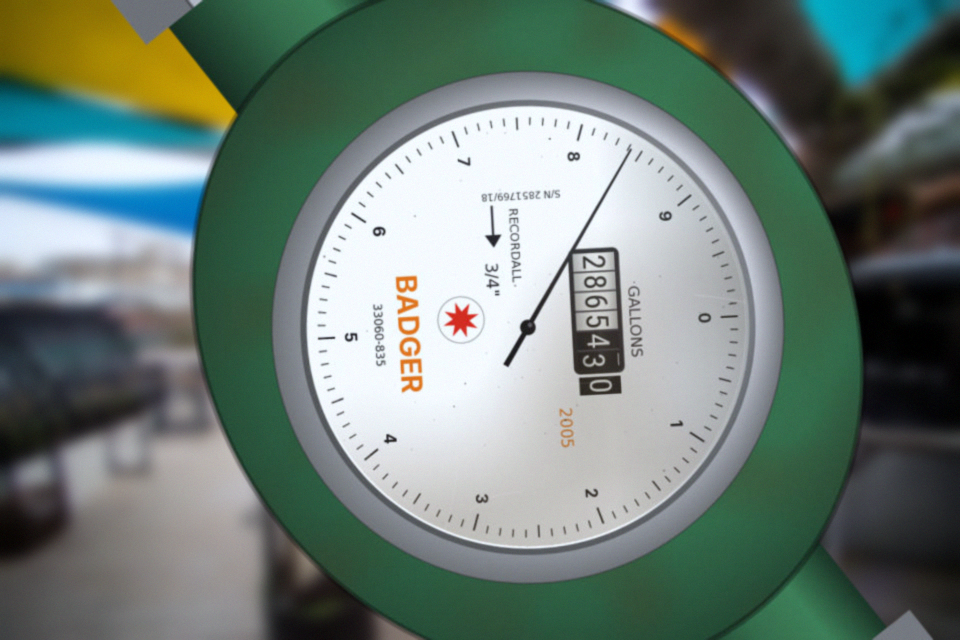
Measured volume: **2865428.4** gal
